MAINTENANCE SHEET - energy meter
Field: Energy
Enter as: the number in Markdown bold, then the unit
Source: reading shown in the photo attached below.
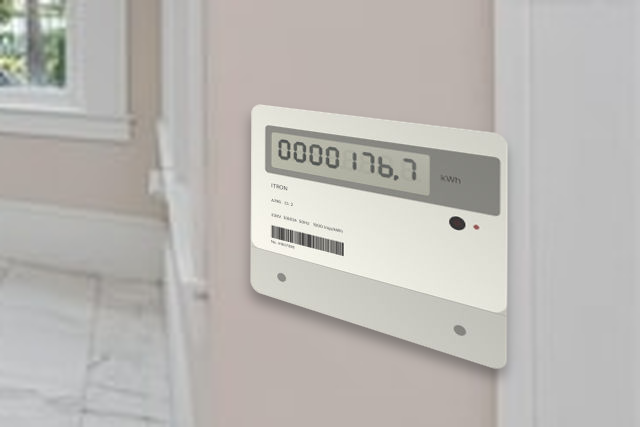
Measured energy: **176.7** kWh
